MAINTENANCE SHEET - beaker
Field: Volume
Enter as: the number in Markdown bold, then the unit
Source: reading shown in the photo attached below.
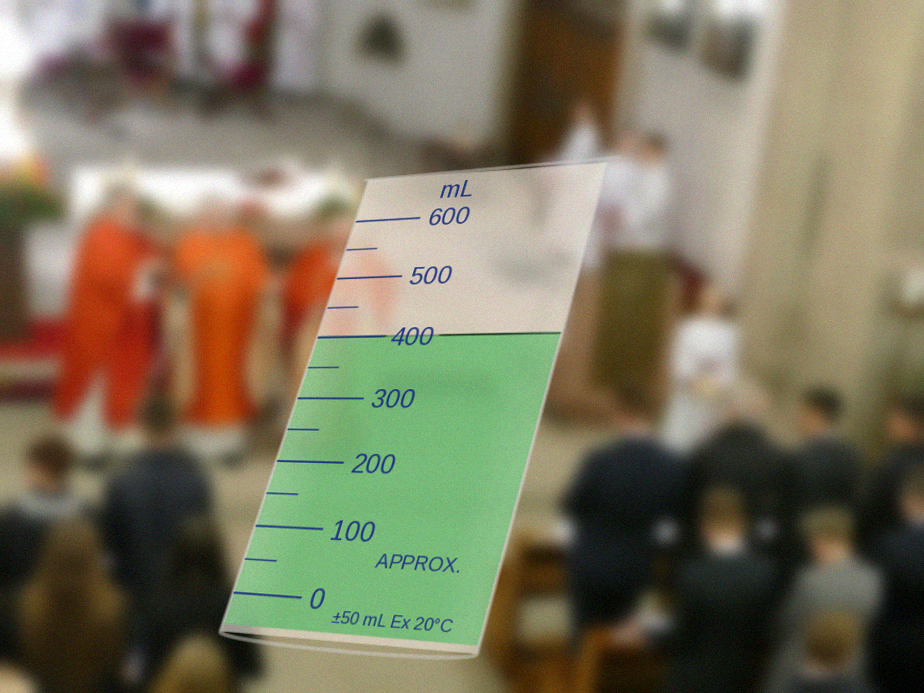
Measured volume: **400** mL
